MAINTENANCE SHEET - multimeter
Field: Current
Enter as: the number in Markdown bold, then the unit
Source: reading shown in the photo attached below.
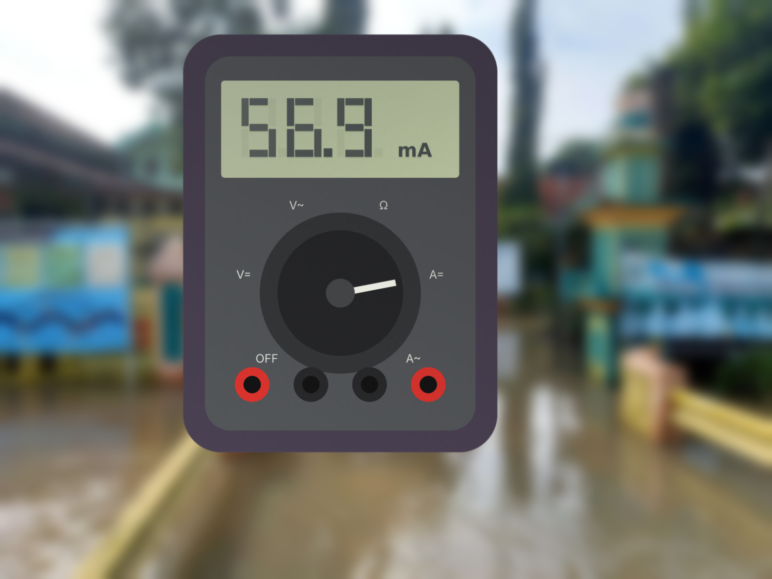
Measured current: **56.9** mA
